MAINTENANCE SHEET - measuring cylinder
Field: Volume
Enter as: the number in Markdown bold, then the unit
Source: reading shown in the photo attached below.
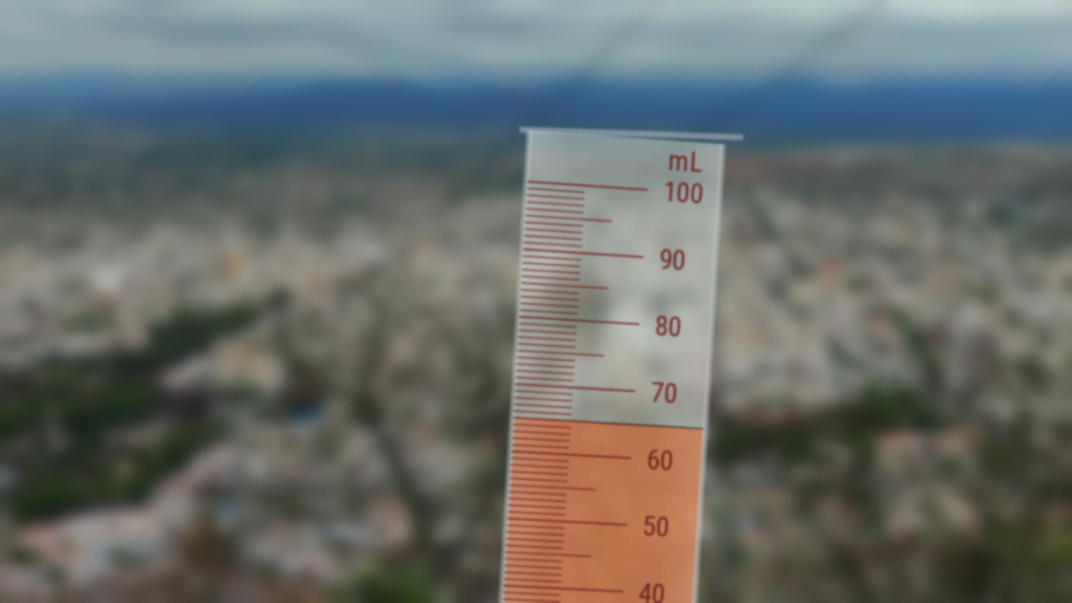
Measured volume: **65** mL
